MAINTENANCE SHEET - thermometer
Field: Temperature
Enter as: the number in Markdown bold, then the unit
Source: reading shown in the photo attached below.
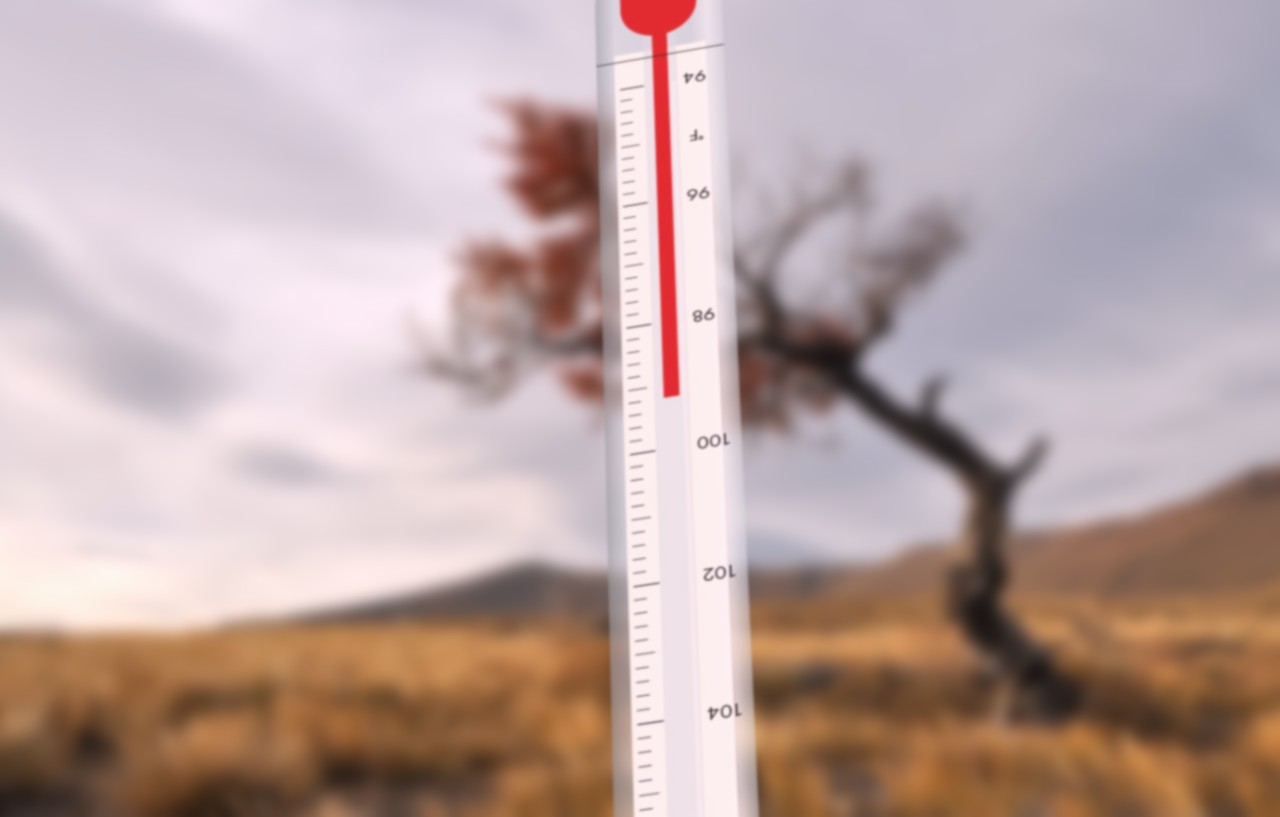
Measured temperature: **99.2** °F
